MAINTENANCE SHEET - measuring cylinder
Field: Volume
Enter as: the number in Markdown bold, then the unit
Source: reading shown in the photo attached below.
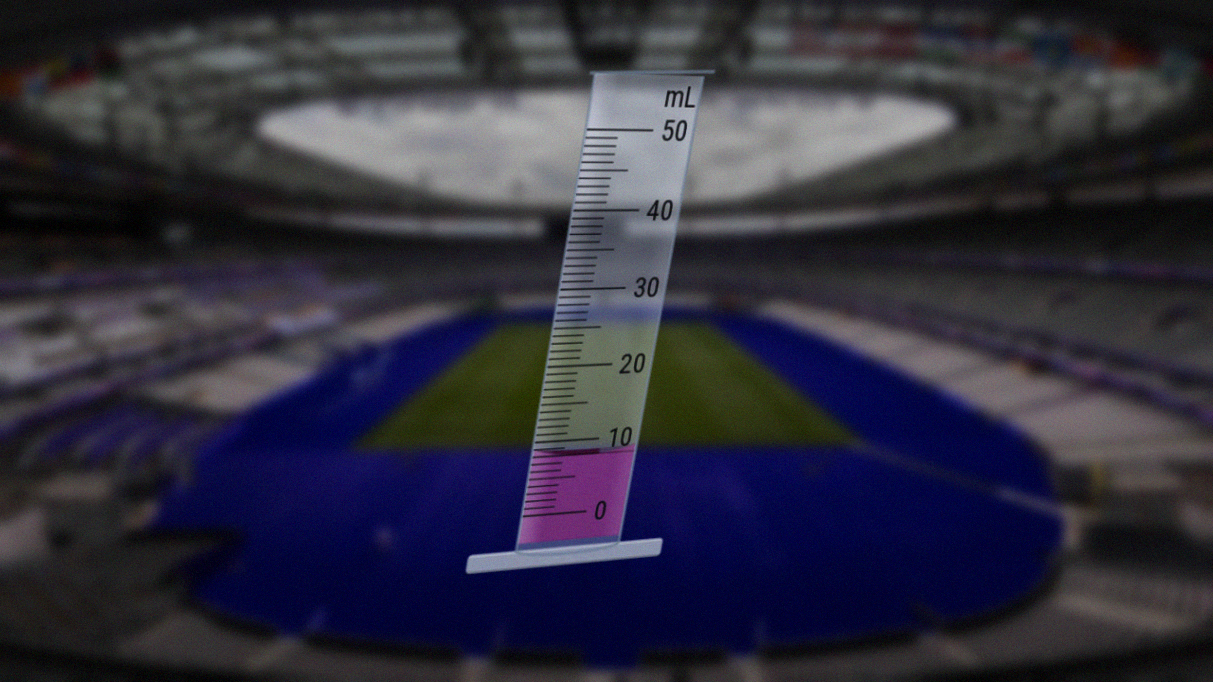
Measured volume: **8** mL
